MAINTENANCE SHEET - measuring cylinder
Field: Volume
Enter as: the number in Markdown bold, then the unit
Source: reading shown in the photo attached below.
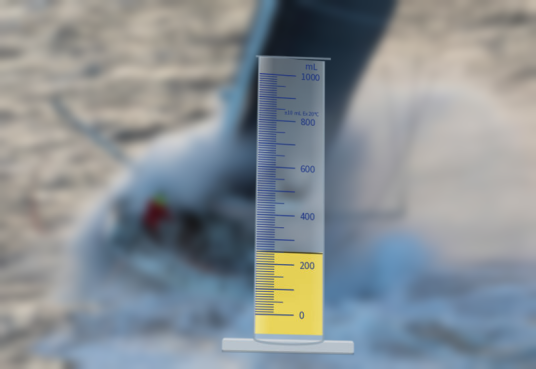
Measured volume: **250** mL
